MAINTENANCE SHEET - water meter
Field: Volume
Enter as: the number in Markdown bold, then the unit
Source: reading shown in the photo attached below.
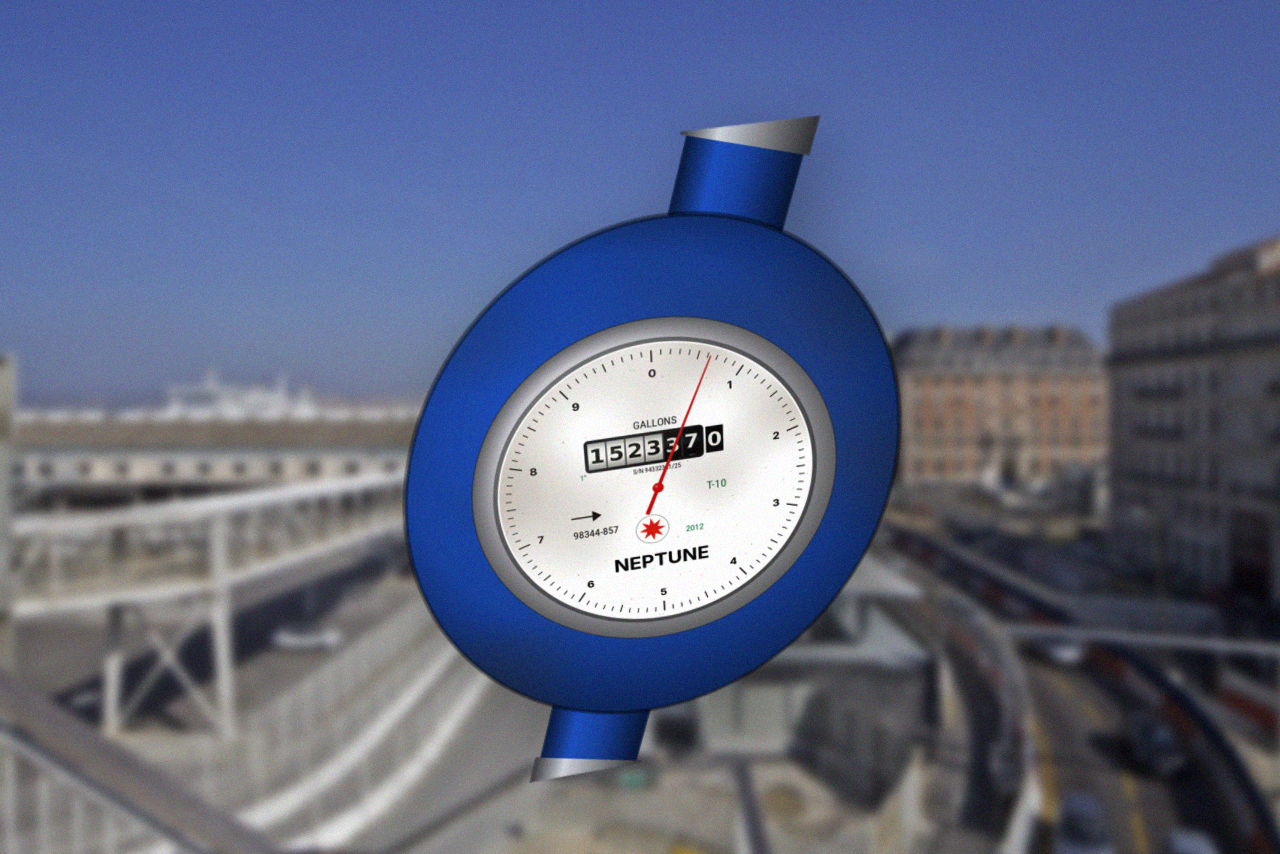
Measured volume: **1523370.6** gal
